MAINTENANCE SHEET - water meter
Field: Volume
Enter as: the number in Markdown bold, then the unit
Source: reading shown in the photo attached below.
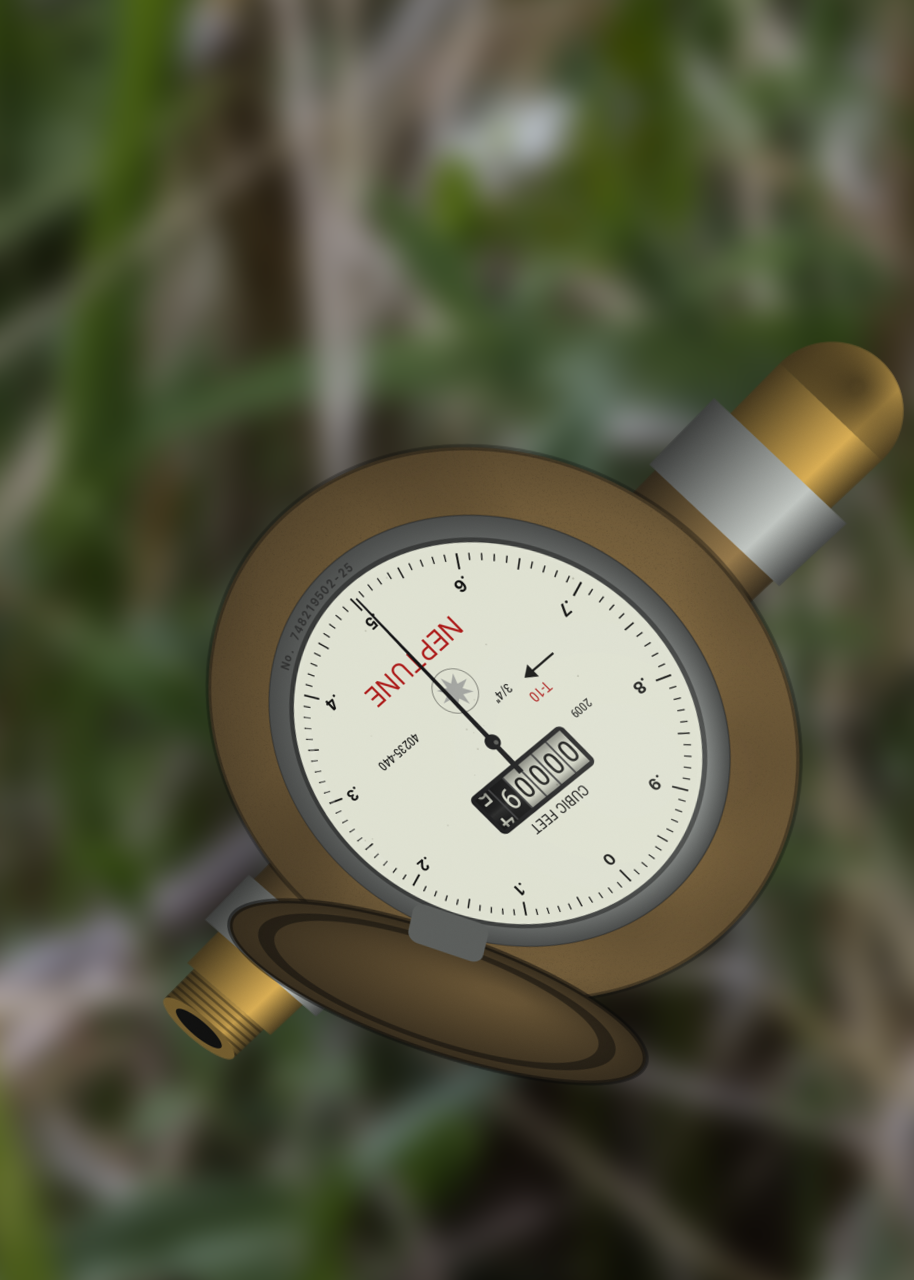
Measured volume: **94.50** ft³
